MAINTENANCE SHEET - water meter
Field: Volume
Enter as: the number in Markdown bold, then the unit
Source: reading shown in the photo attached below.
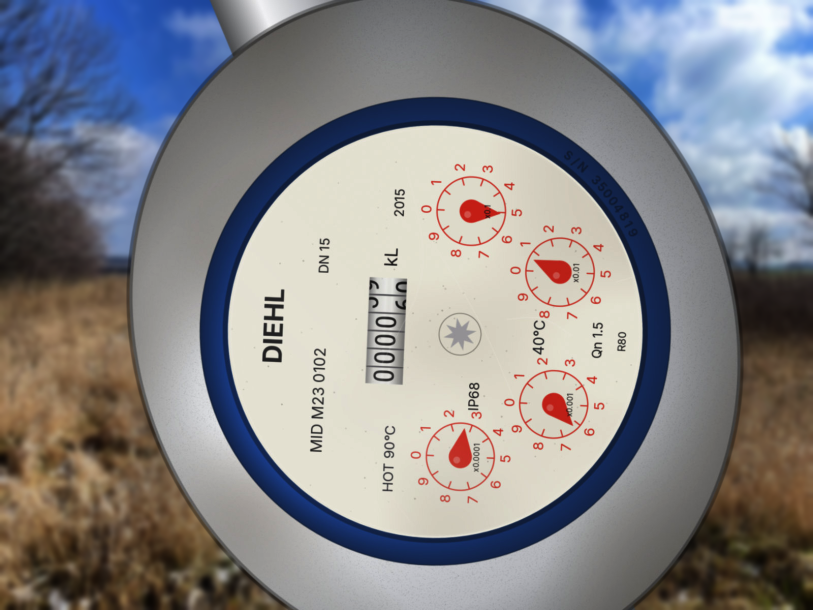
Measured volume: **59.5062** kL
